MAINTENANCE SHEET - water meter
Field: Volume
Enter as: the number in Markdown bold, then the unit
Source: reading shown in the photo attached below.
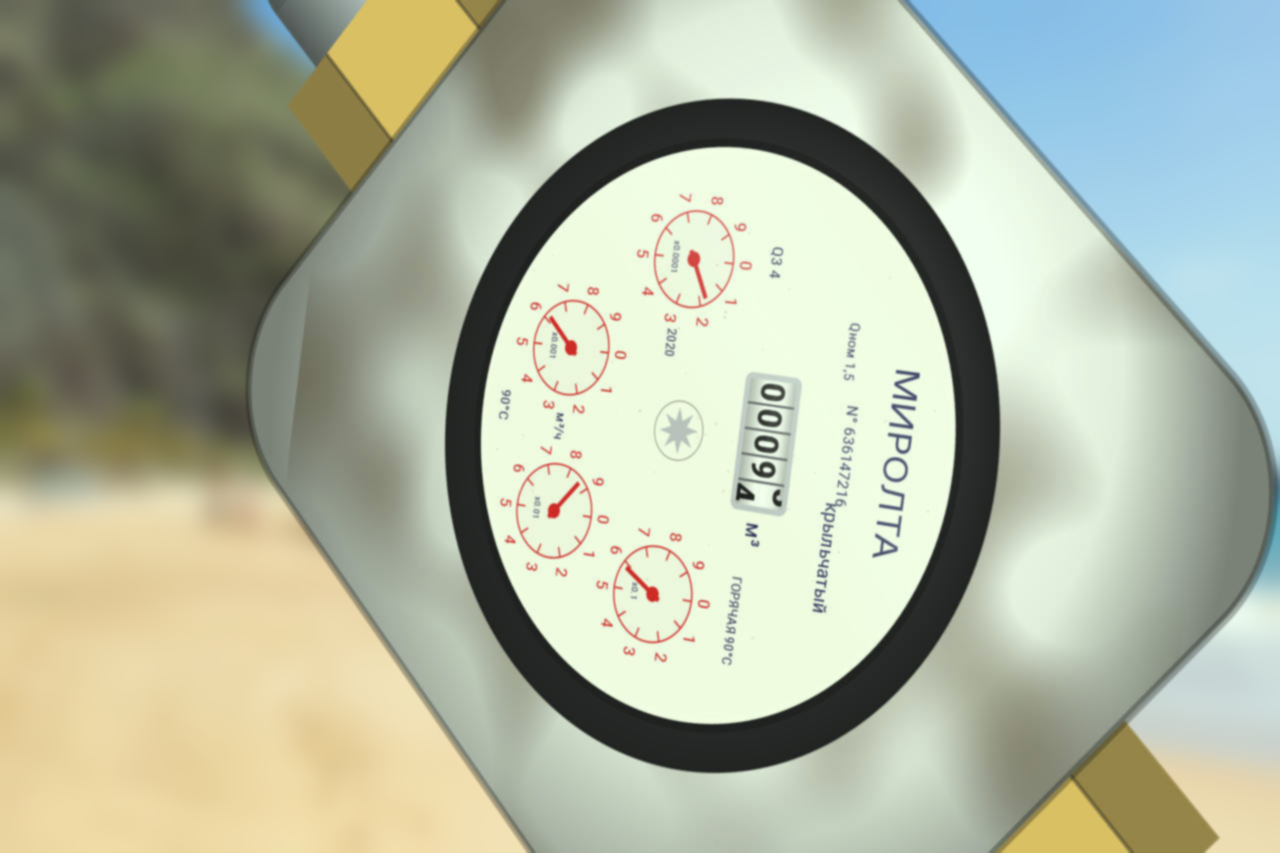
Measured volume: **93.5861** m³
